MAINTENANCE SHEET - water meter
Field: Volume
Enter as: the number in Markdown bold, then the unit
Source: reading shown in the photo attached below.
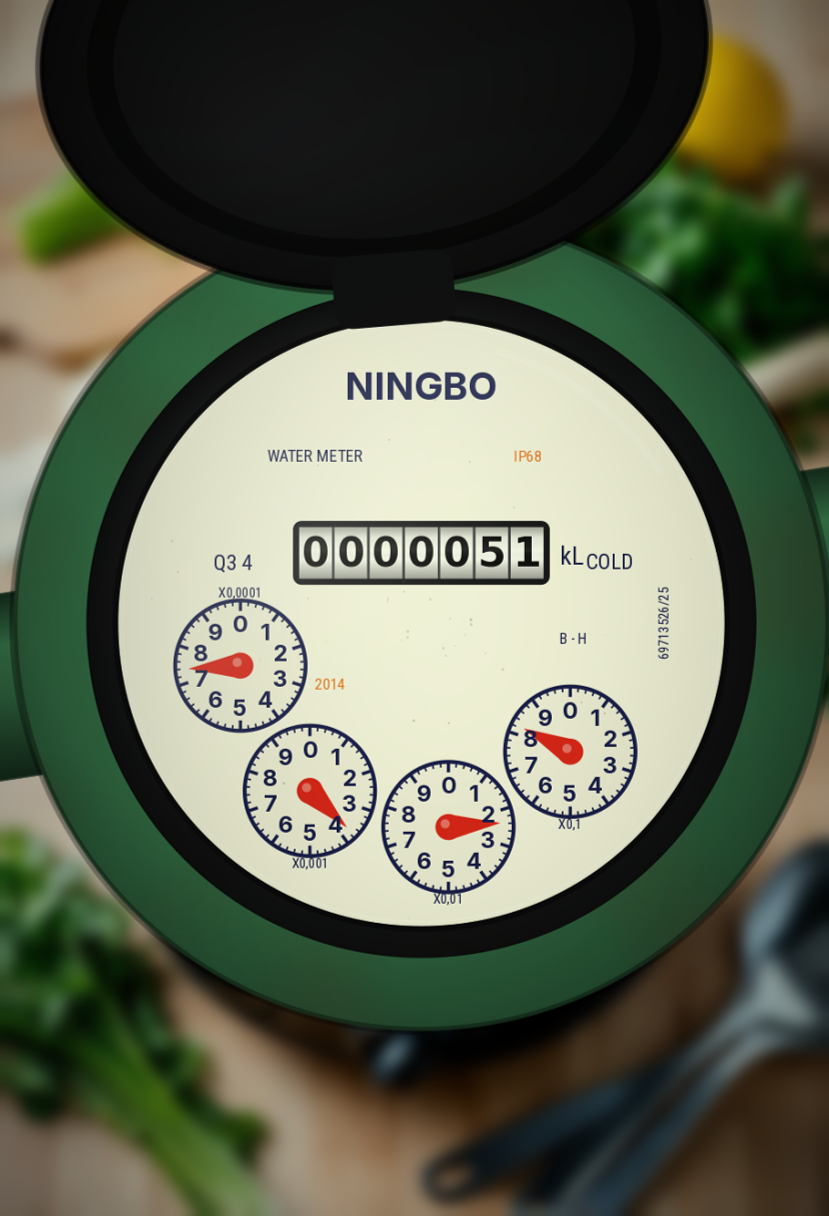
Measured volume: **51.8237** kL
